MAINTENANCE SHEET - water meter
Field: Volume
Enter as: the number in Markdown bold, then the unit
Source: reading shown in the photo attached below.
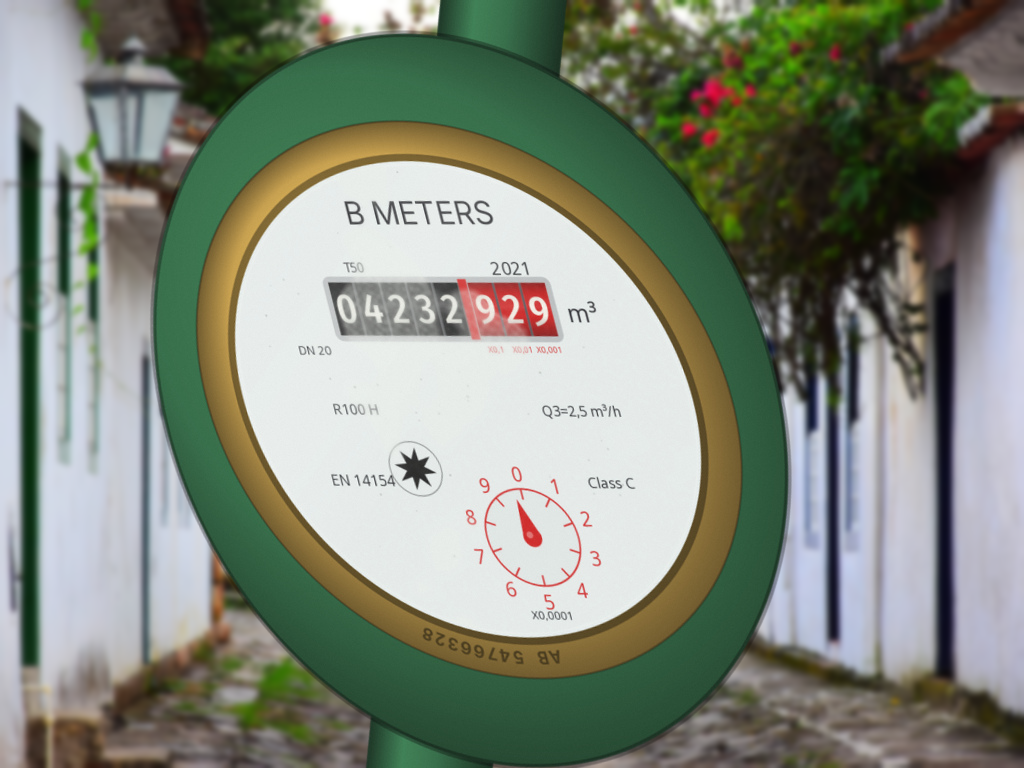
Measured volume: **4232.9289** m³
